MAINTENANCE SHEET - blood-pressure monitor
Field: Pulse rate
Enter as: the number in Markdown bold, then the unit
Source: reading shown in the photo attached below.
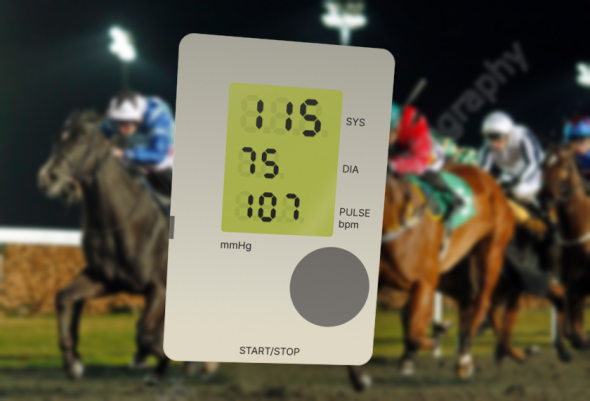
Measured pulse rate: **107** bpm
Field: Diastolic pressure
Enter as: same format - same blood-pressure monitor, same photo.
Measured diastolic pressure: **75** mmHg
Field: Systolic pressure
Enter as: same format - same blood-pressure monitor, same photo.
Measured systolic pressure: **115** mmHg
